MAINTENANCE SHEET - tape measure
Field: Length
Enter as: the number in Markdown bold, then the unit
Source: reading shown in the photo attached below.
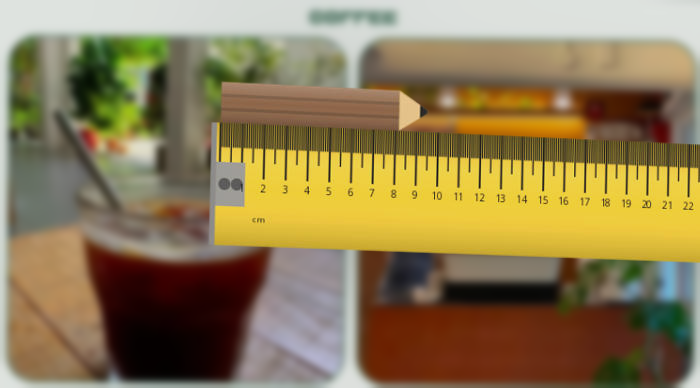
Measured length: **9.5** cm
